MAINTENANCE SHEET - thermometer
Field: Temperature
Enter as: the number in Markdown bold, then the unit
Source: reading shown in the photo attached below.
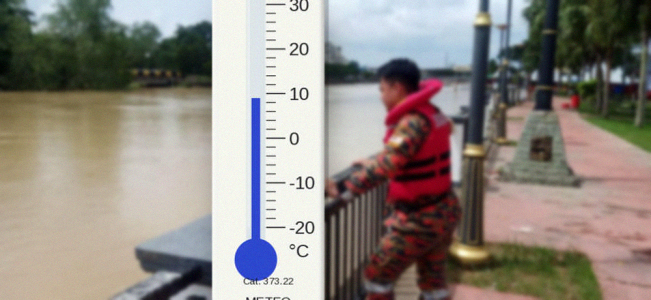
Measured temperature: **9** °C
